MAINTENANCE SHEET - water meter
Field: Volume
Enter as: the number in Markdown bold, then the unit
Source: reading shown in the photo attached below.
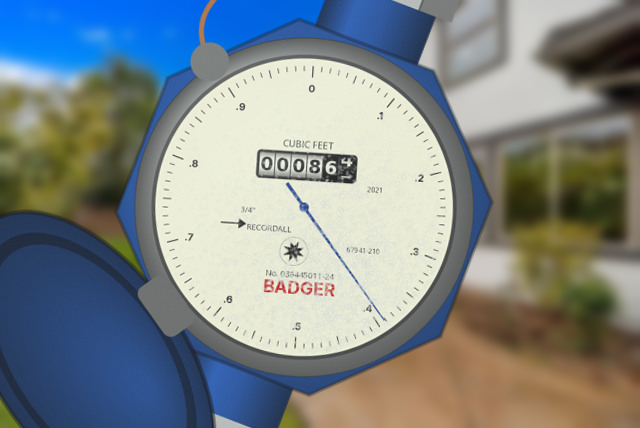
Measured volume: **864.39** ft³
